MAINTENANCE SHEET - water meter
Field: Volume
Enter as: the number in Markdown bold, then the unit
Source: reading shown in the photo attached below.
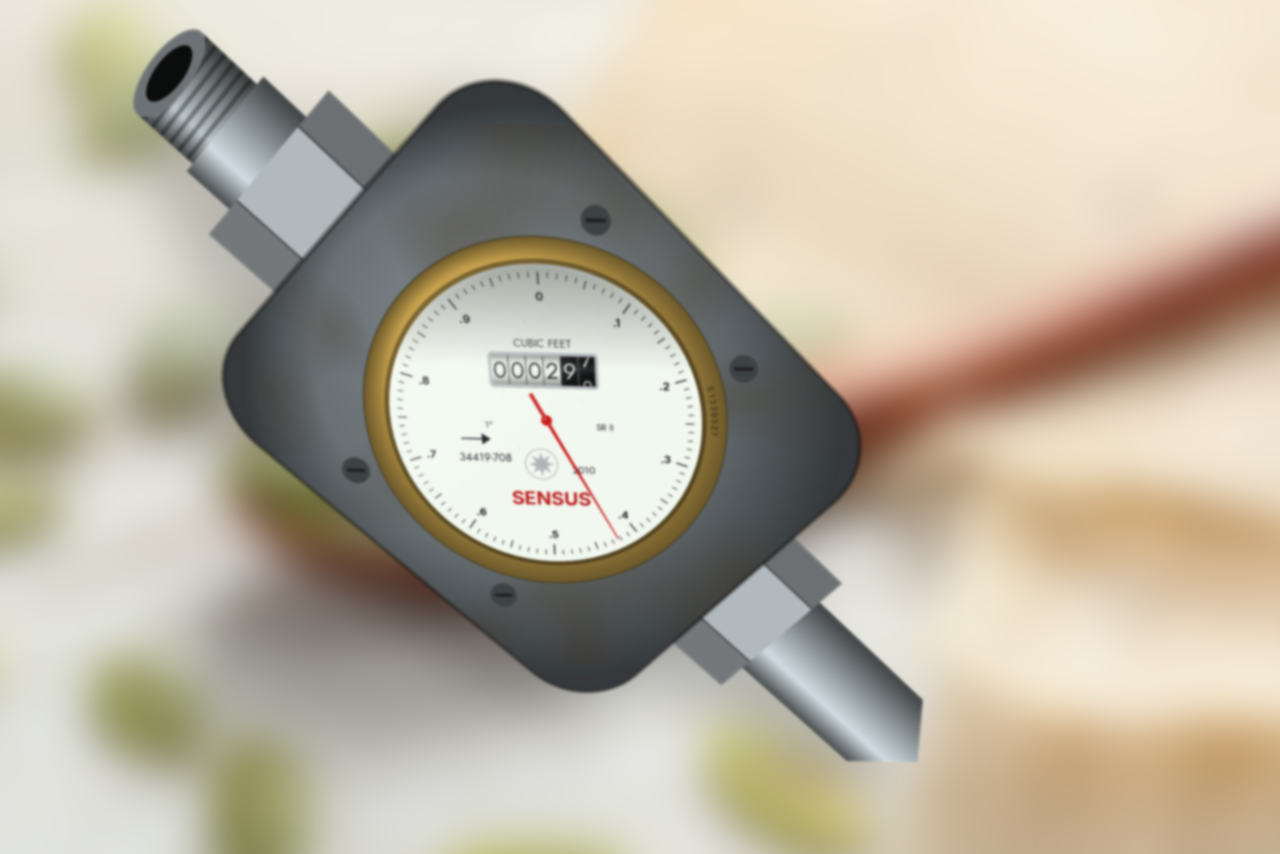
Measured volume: **297.42** ft³
